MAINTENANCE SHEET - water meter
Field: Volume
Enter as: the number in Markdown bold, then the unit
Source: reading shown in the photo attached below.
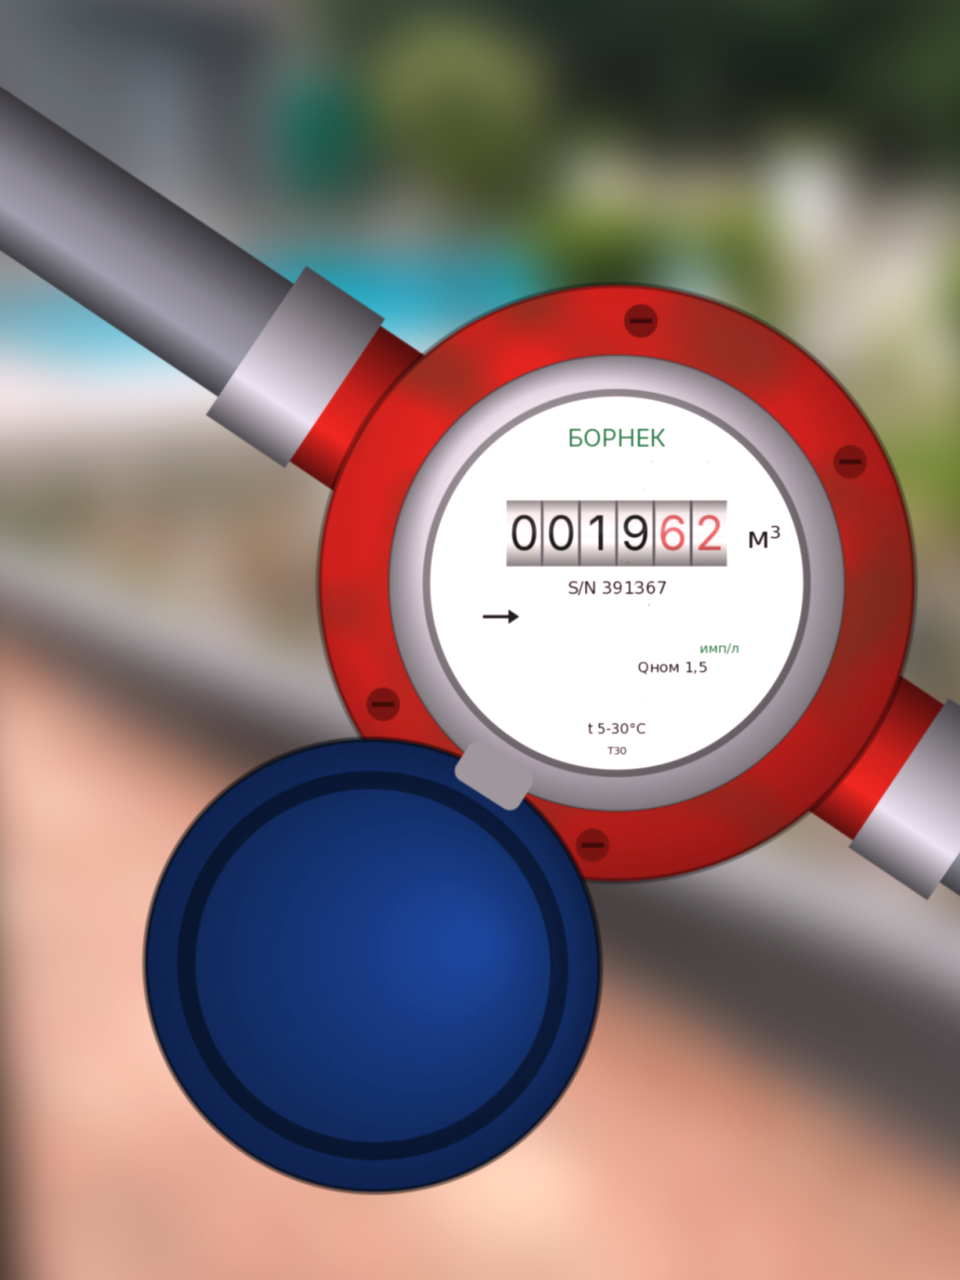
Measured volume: **19.62** m³
